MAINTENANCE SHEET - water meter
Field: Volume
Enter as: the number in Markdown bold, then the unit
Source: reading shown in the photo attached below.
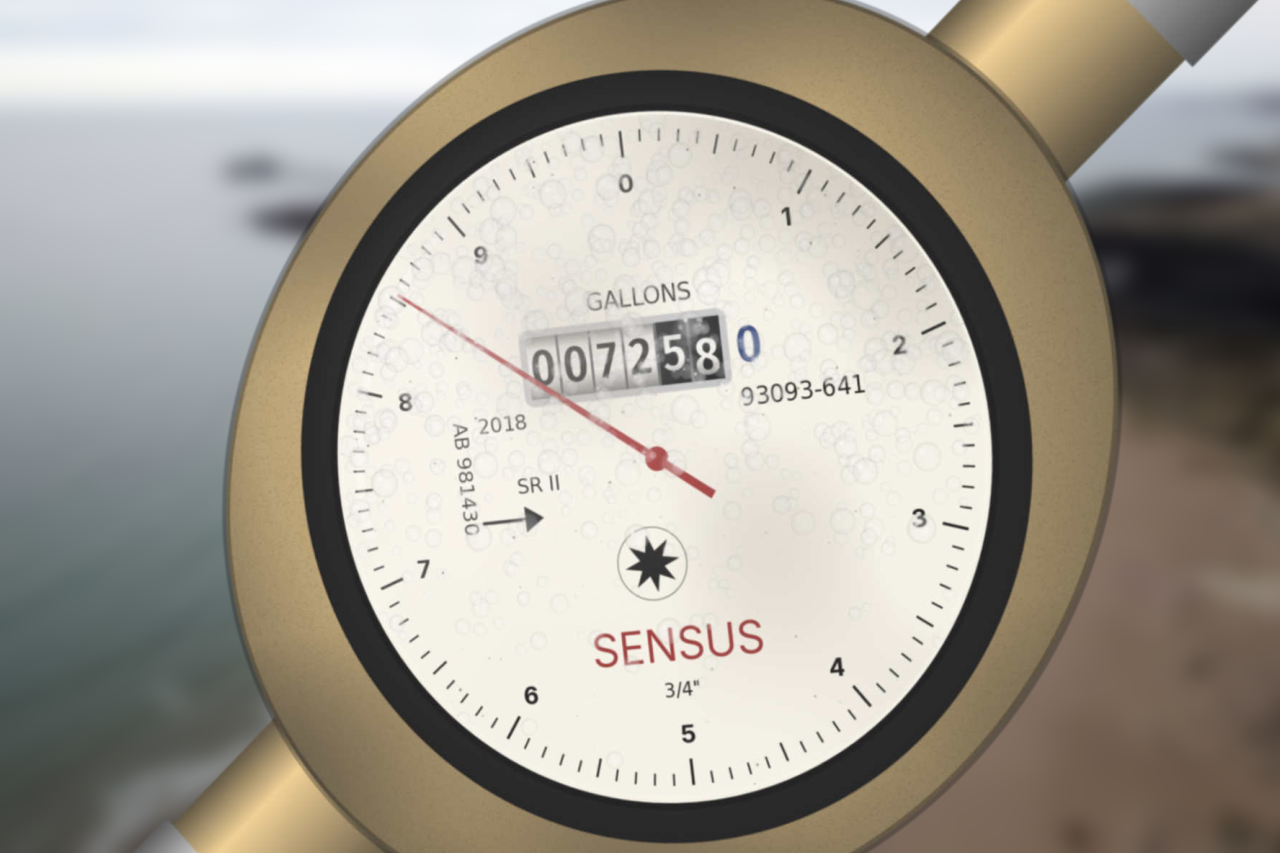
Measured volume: **72578.5** gal
